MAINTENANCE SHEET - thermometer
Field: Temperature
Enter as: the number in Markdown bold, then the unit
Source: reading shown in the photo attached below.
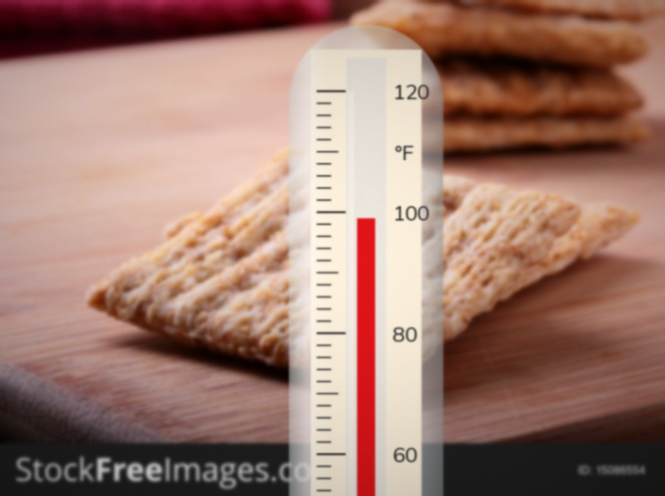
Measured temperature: **99** °F
